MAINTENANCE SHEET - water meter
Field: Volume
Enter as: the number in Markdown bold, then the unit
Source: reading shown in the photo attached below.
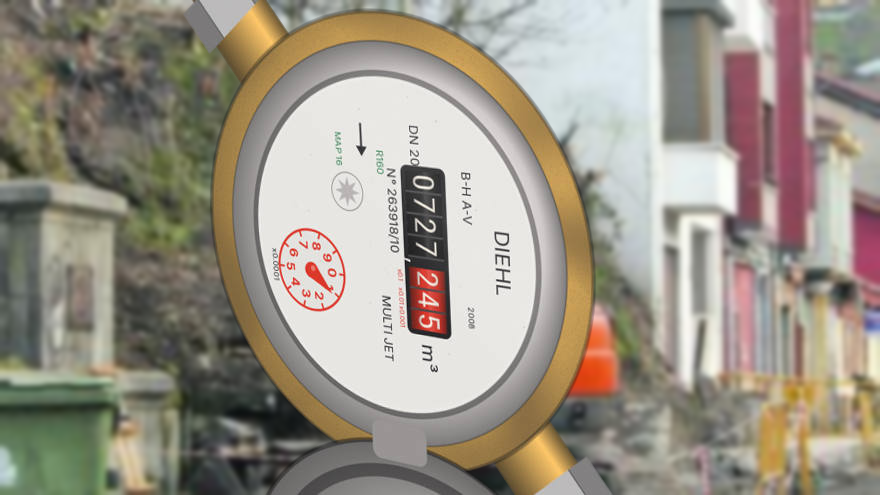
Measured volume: **727.2451** m³
